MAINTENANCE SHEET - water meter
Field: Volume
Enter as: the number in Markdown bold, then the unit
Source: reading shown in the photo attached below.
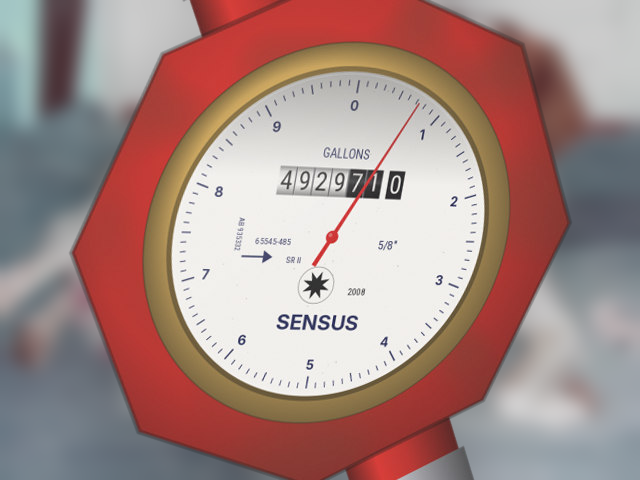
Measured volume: **4929710.7** gal
